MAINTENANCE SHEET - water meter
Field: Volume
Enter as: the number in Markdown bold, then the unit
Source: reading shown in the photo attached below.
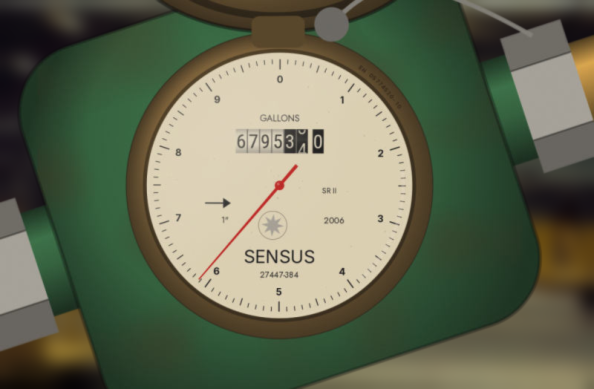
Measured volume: **6795336.1** gal
